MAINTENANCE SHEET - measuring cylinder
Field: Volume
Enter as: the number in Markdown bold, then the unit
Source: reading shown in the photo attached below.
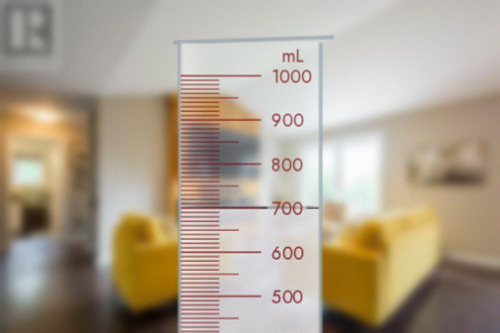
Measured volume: **700** mL
